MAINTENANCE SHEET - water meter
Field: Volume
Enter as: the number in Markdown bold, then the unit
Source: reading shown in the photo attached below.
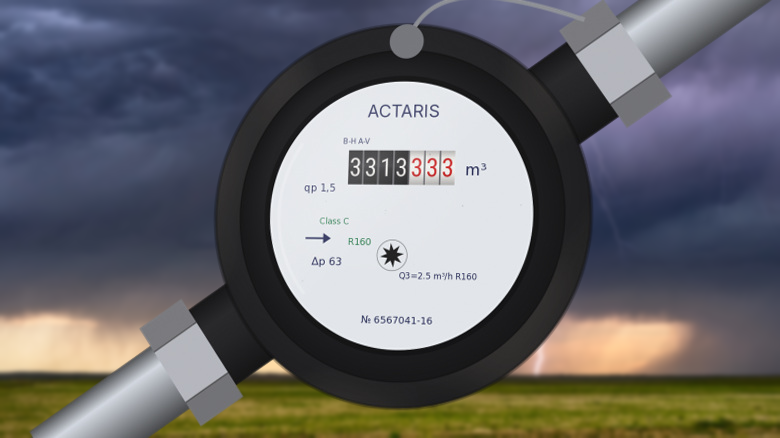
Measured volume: **3313.333** m³
